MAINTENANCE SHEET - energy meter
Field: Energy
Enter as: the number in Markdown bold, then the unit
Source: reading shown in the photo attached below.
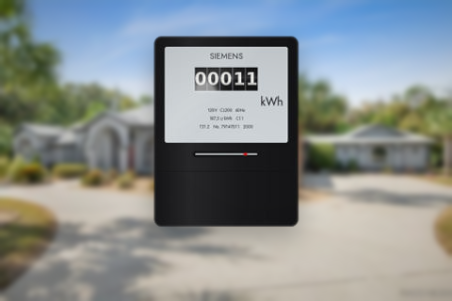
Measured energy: **11** kWh
